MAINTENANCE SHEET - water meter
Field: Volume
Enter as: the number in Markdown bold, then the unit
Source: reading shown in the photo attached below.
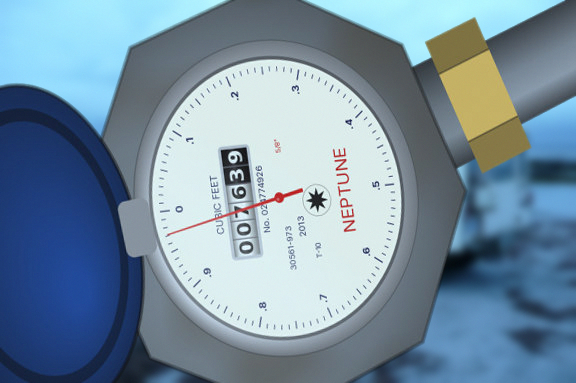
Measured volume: **7638.97** ft³
